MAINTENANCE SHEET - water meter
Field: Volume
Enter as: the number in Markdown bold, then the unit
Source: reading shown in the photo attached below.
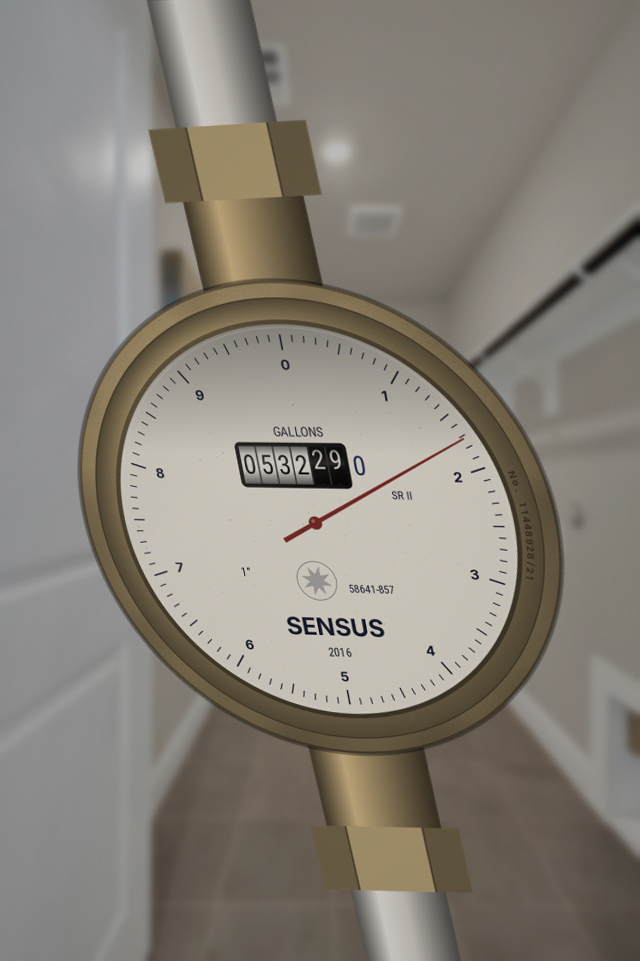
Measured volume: **532291.7** gal
